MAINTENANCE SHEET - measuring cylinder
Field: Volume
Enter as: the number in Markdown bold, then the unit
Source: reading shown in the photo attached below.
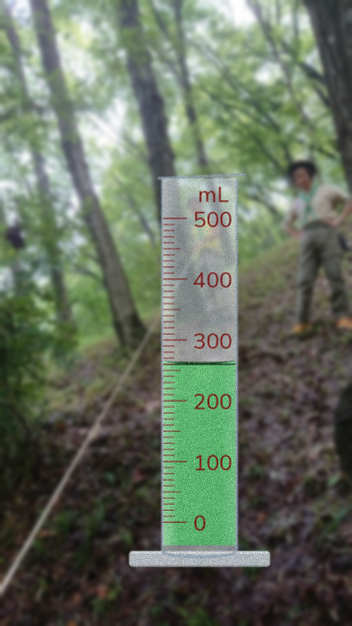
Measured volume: **260** mL
